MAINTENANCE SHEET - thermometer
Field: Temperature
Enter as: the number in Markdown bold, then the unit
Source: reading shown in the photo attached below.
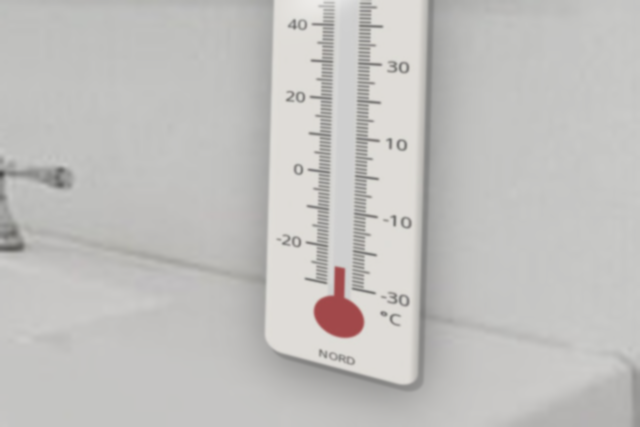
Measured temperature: **-25** °C
